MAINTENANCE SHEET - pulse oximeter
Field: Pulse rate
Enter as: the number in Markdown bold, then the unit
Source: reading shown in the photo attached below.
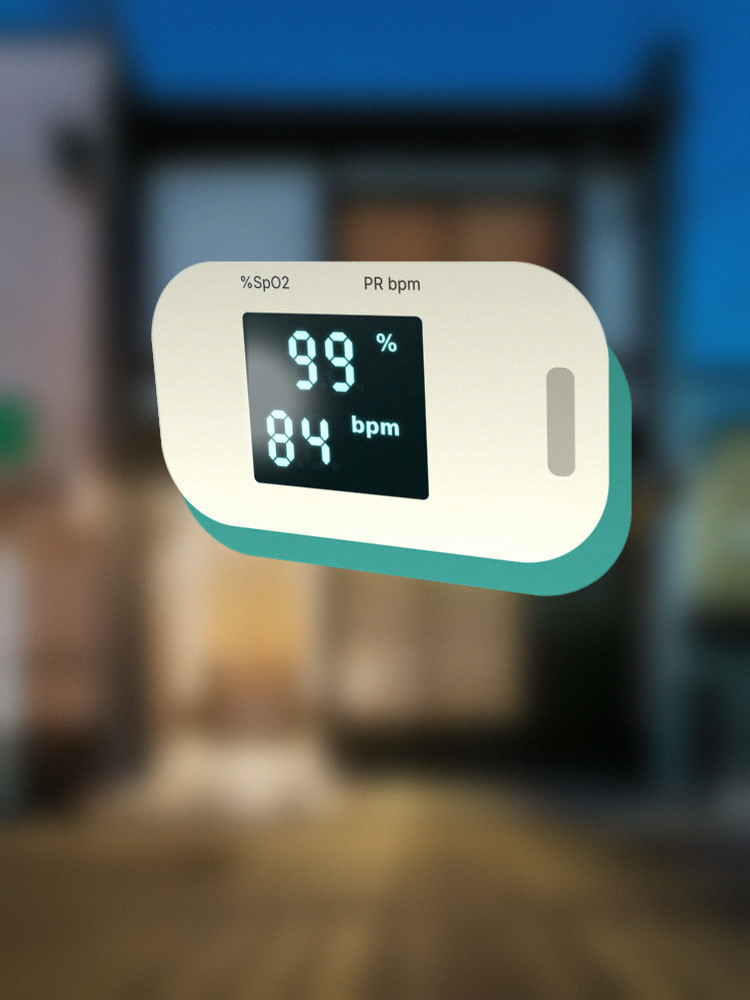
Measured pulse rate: **84** bpm
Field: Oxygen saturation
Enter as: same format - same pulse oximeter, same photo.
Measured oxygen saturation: **99** %
